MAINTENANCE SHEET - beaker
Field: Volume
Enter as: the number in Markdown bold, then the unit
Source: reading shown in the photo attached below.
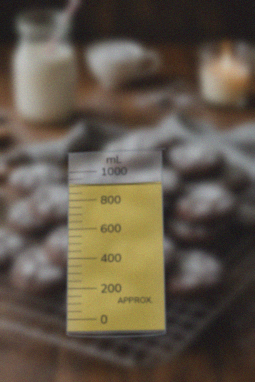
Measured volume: **900** mL
